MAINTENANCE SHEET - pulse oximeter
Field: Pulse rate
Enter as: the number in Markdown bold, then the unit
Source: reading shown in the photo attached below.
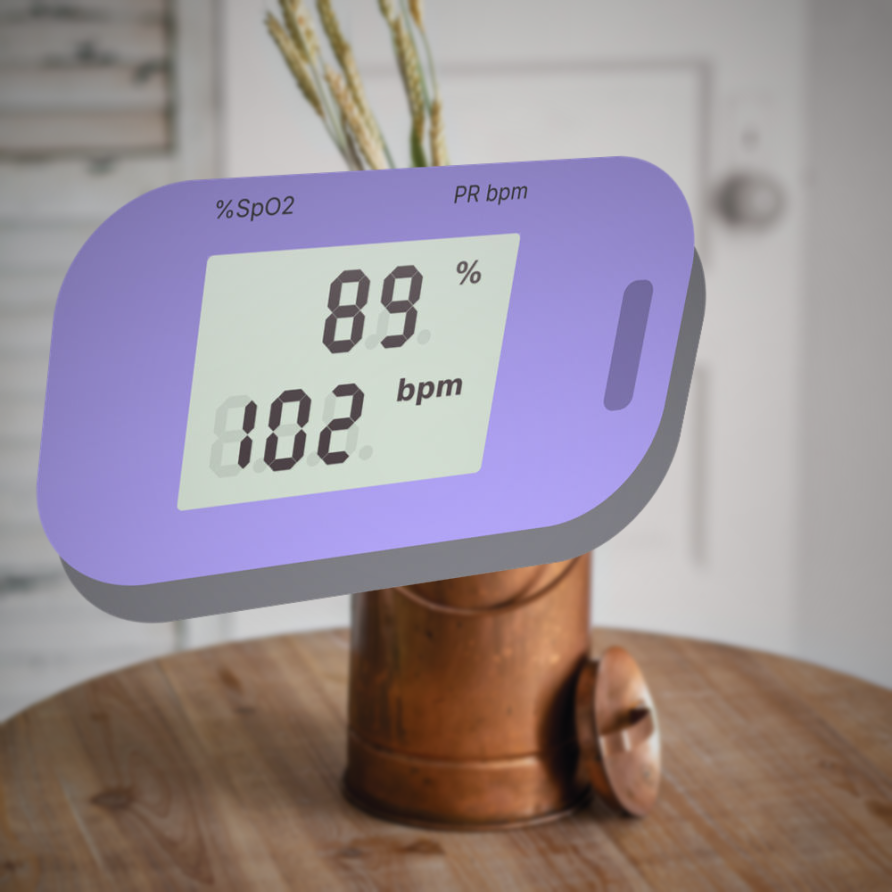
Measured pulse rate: **102** bpm
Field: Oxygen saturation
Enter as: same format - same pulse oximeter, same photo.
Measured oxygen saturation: **89** %
